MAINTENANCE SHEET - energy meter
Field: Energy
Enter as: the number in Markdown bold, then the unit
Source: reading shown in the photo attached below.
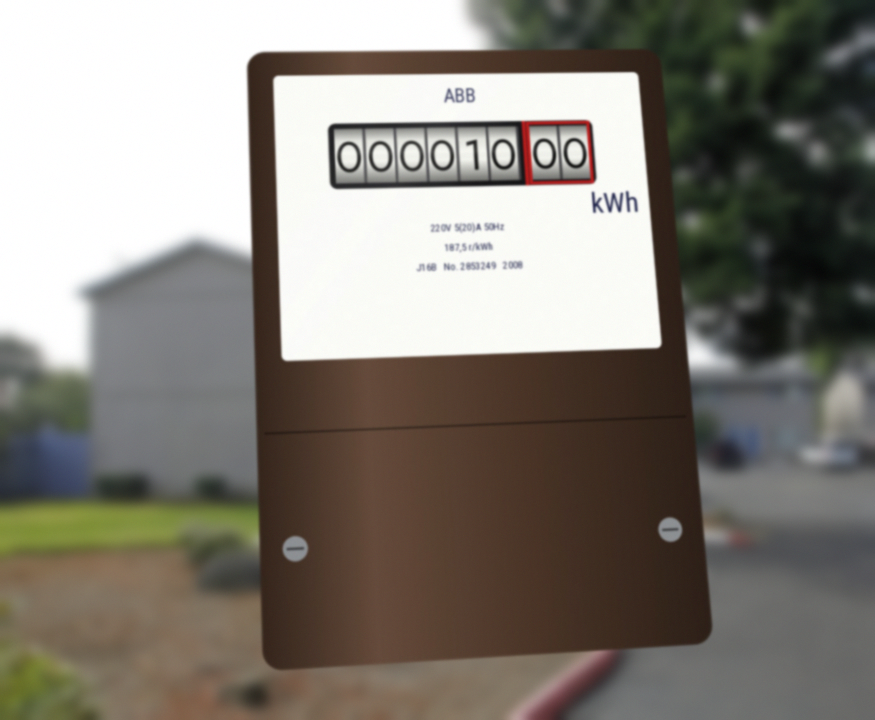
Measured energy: **10.00** kWh
